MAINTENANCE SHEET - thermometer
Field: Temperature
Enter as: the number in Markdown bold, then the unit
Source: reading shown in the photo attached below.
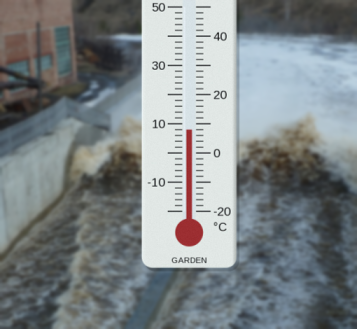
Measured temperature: **8** °C
